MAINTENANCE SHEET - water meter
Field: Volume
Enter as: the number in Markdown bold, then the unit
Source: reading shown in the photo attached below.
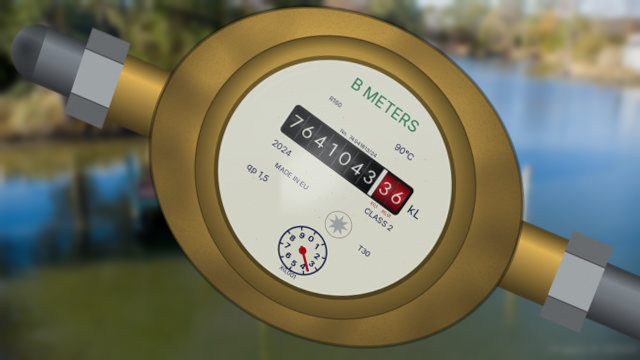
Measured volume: **7641043.363** kL
